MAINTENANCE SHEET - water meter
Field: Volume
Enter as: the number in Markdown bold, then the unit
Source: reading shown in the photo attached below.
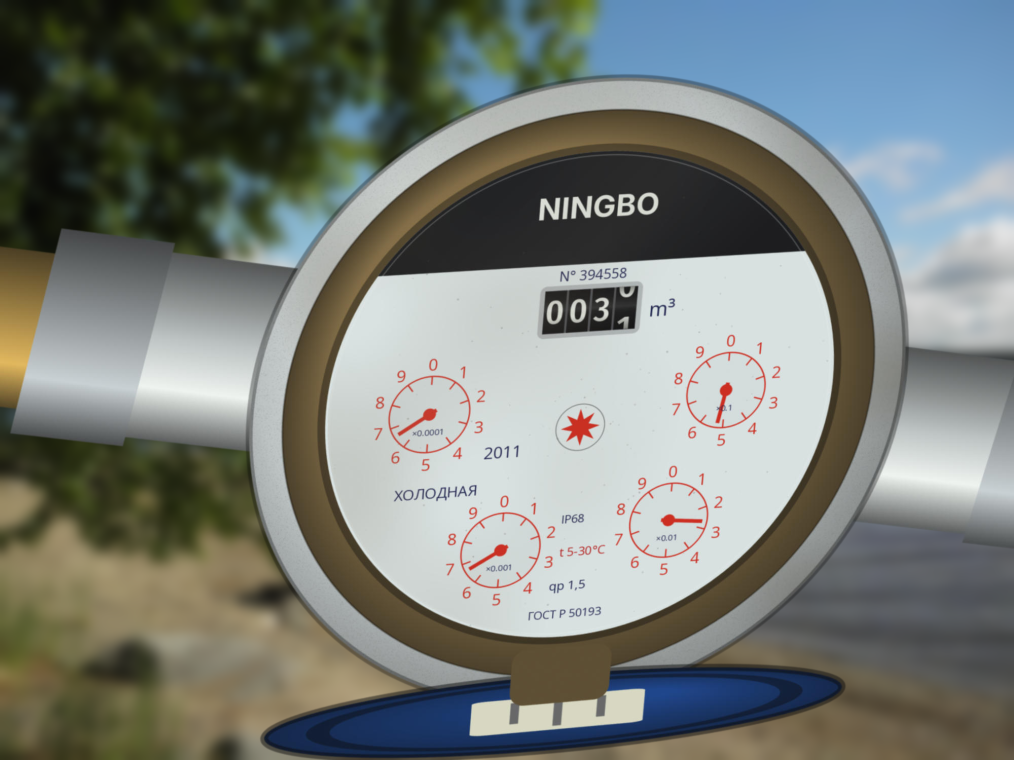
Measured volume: **30.5266** m³
